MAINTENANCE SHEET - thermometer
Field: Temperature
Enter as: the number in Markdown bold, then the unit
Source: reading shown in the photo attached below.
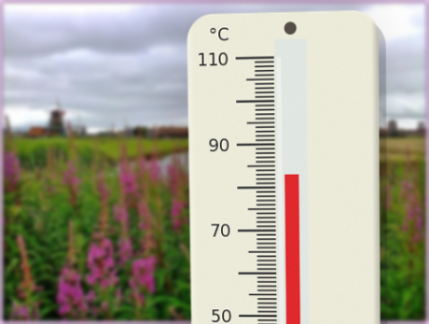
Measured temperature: **83** °C
